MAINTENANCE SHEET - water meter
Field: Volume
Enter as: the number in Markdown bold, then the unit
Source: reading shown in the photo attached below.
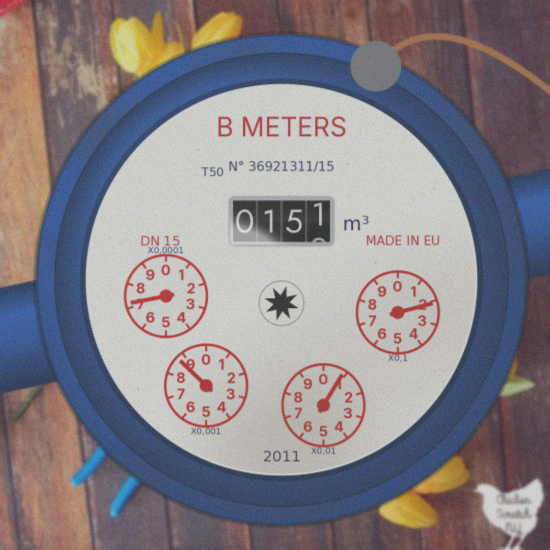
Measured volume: **151.2087** m³
